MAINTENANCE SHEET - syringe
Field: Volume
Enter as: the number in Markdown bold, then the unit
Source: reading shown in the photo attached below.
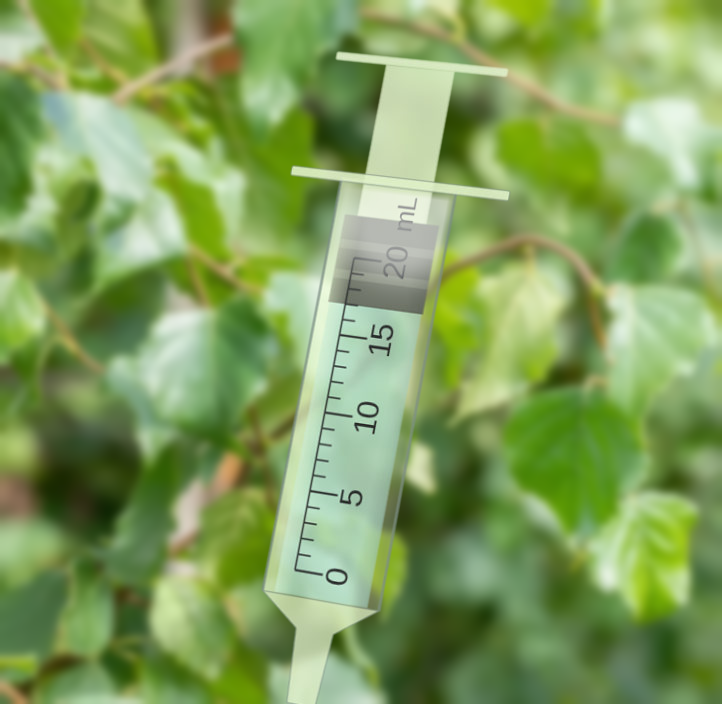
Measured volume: **17** mL
